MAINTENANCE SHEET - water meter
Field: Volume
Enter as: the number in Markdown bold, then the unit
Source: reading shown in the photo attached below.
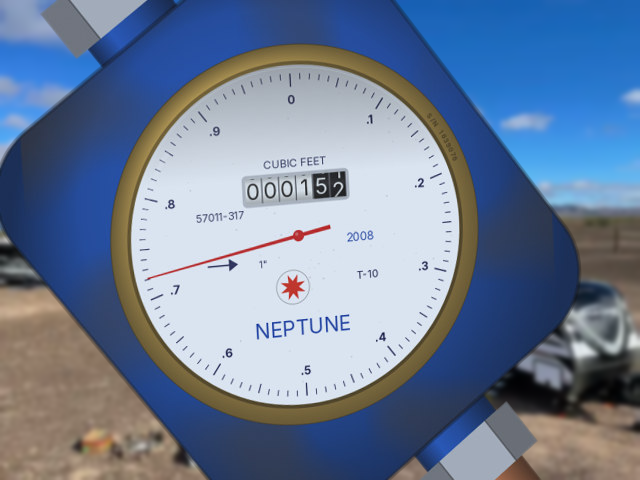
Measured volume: **151.72** ft³
